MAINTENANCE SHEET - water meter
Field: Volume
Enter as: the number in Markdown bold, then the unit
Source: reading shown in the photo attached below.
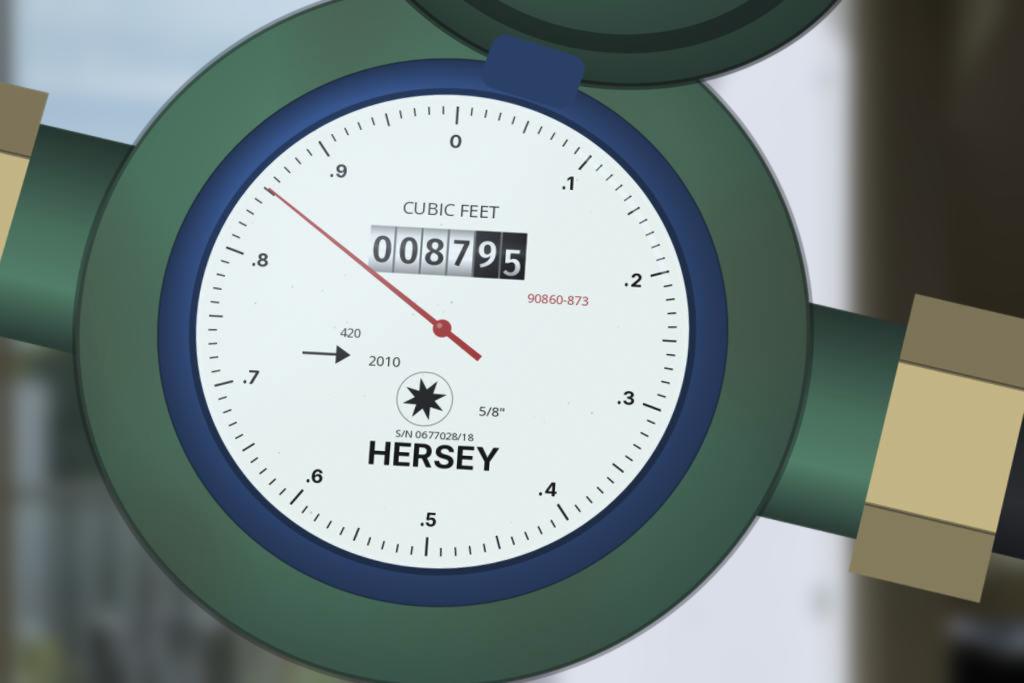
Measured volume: **8794.85** ft³
